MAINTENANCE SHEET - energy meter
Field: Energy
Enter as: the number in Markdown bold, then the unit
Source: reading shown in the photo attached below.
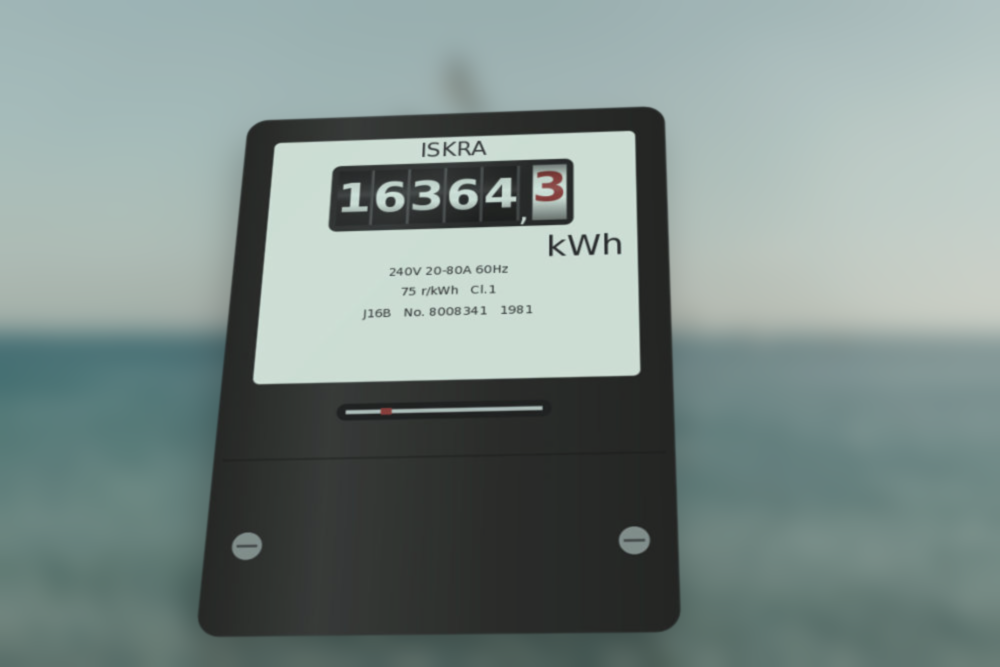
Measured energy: **16364.3** kWh
